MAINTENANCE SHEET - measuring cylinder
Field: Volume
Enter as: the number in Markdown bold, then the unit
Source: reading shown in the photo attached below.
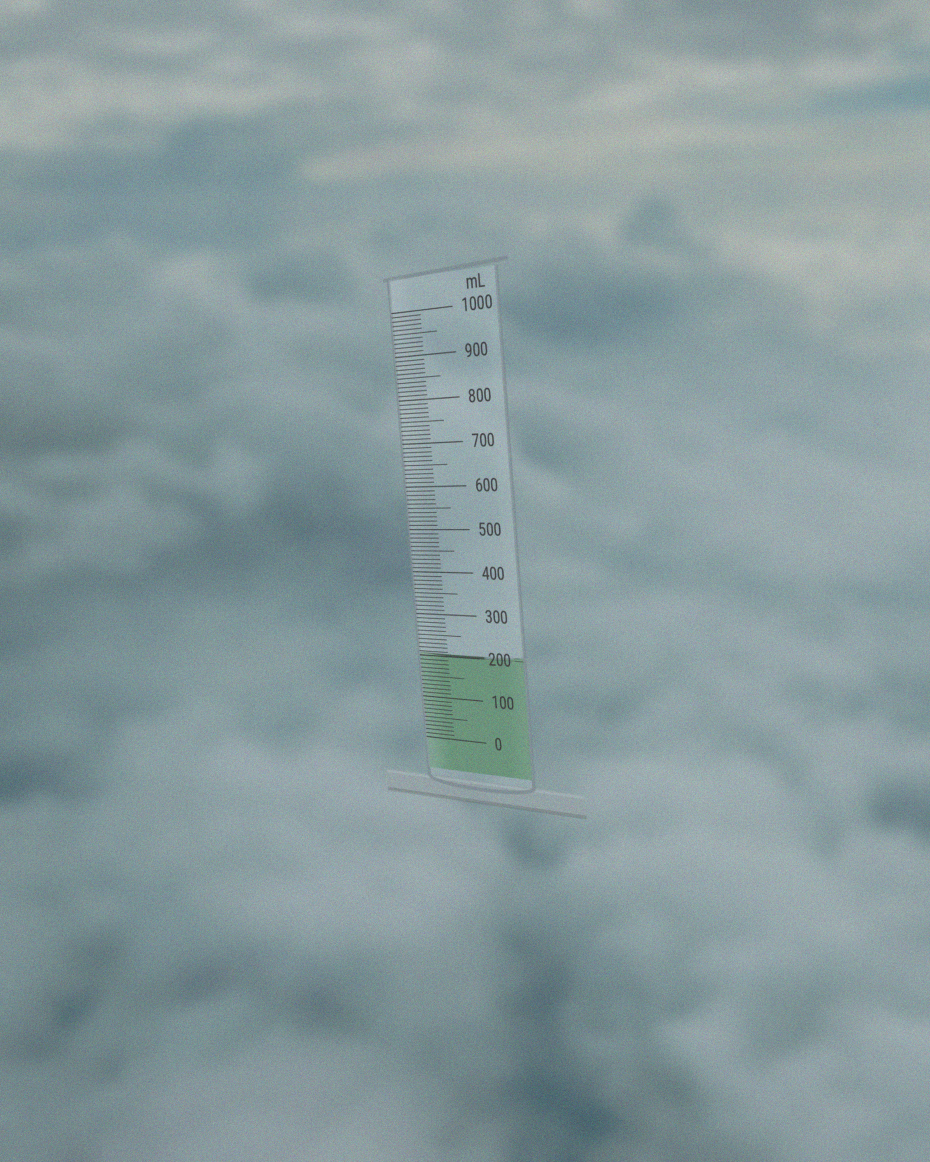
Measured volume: **200** mL
